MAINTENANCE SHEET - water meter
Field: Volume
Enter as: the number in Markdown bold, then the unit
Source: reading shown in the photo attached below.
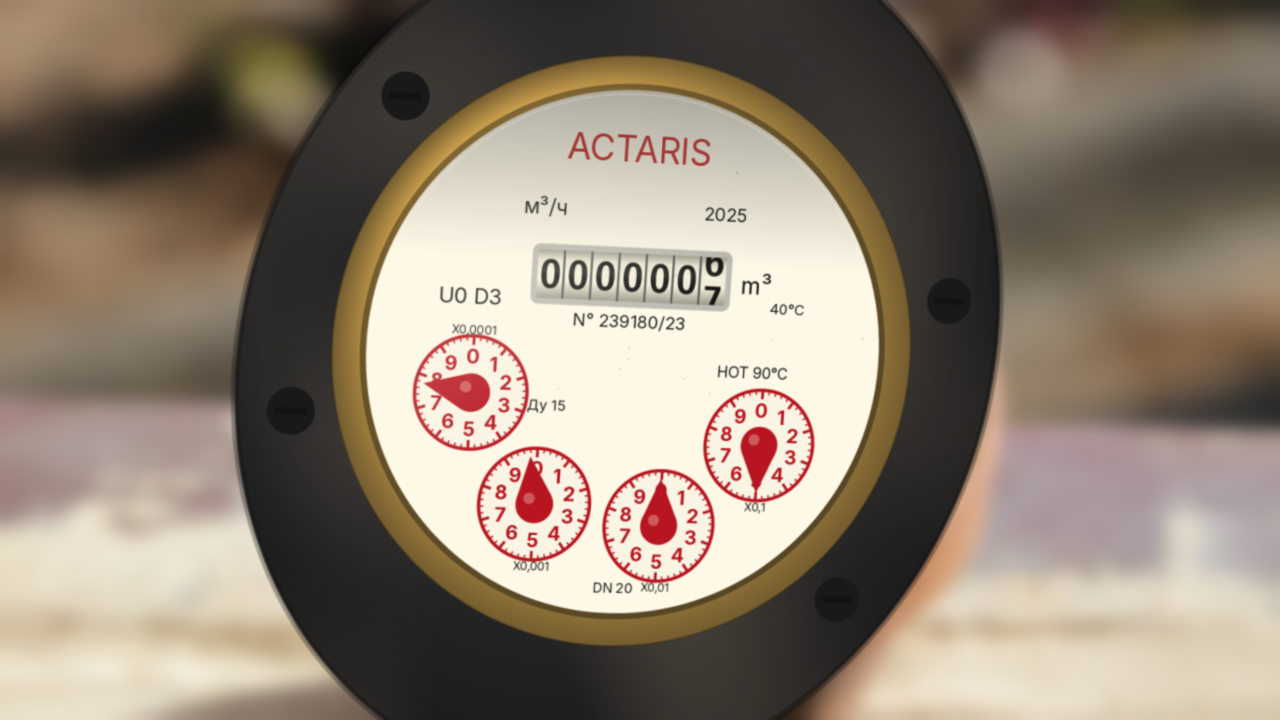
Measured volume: **6.4997** m³
